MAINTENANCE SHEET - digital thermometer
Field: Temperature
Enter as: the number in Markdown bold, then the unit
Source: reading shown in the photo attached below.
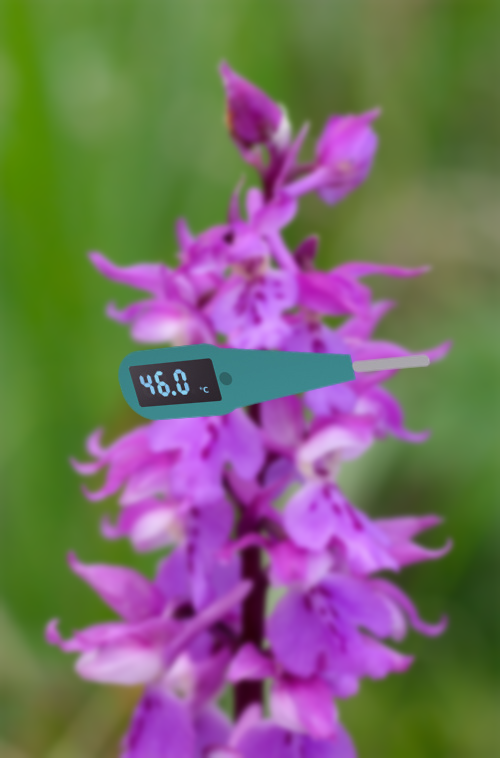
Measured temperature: **46.0** °C
